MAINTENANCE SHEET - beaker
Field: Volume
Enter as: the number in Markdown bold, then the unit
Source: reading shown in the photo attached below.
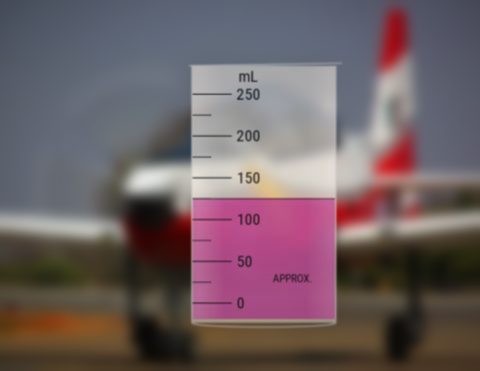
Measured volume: **125** mL
